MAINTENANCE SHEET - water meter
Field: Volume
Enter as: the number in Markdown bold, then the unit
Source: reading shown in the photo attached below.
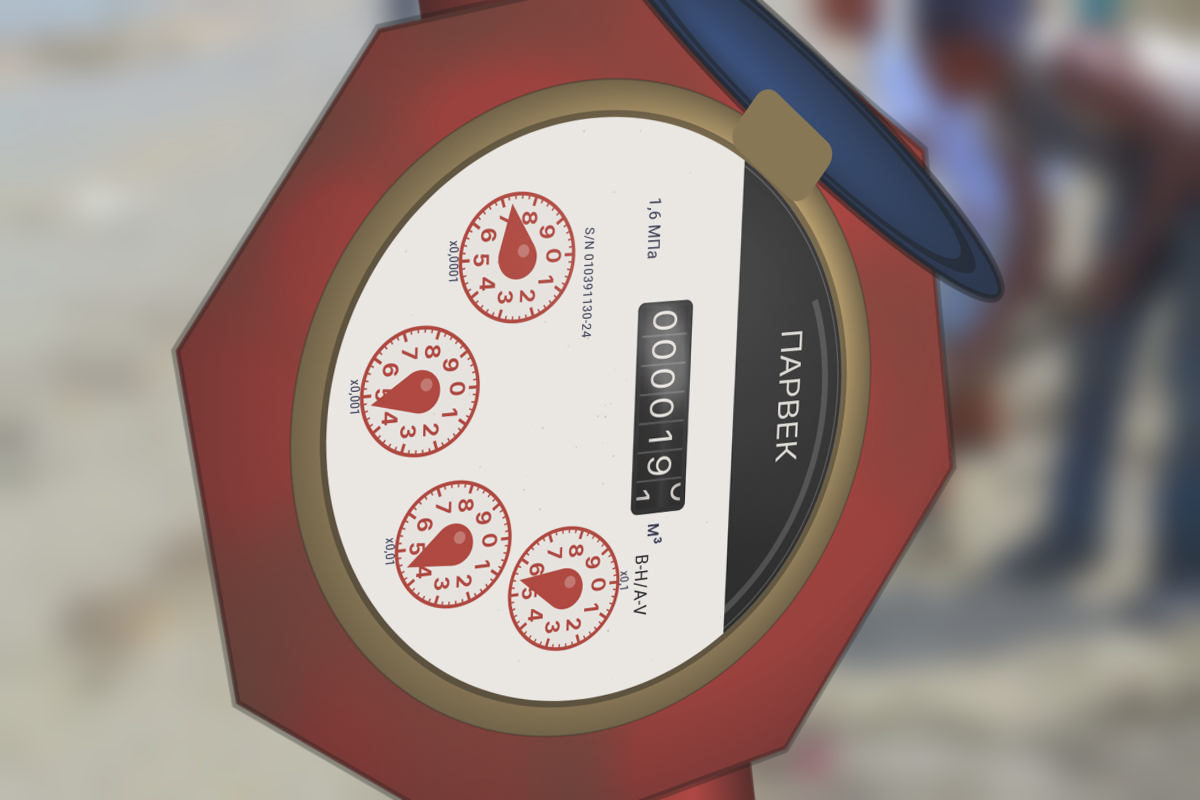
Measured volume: **190.5447** m³
